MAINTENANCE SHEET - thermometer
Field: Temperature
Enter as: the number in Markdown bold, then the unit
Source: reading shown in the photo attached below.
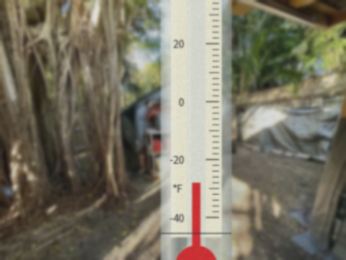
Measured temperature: **-28** °F
